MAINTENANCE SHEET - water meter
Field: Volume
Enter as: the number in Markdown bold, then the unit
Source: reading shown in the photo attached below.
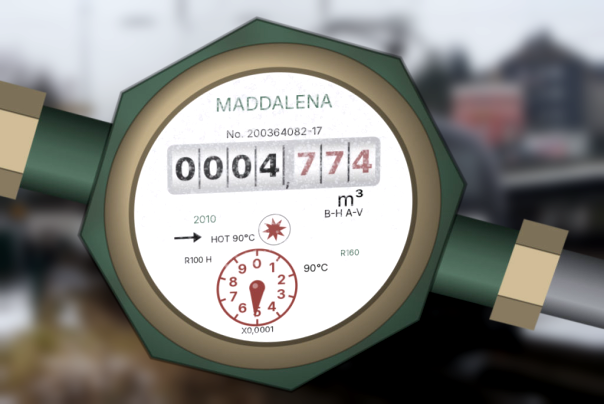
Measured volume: **4.7745** m³
